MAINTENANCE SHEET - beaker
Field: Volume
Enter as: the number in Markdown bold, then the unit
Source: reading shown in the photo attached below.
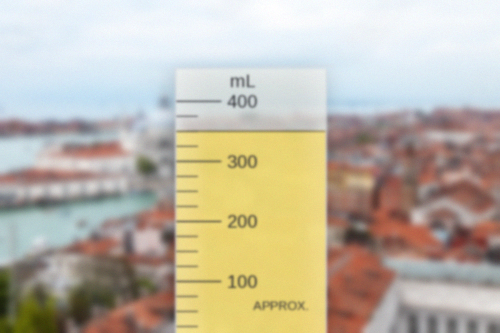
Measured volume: **350** mL
